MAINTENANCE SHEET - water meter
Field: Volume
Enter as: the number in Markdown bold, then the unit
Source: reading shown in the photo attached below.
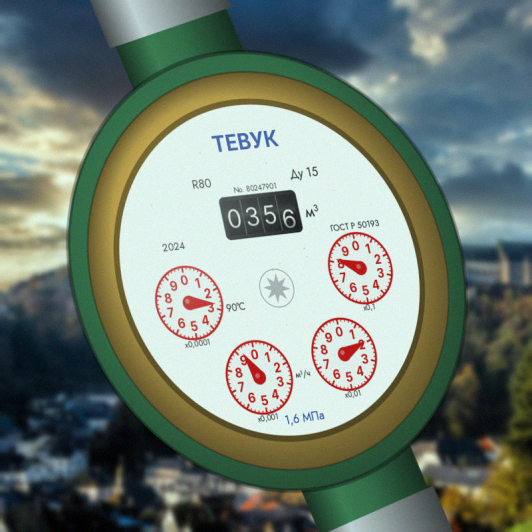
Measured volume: **355.8192** m³
